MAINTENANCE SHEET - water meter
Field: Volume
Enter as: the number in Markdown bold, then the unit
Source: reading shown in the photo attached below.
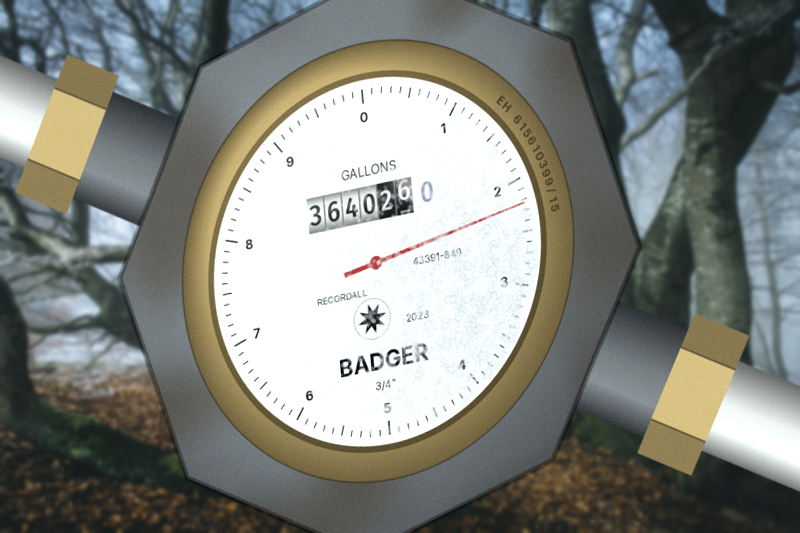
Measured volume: **3640262.2** gal
